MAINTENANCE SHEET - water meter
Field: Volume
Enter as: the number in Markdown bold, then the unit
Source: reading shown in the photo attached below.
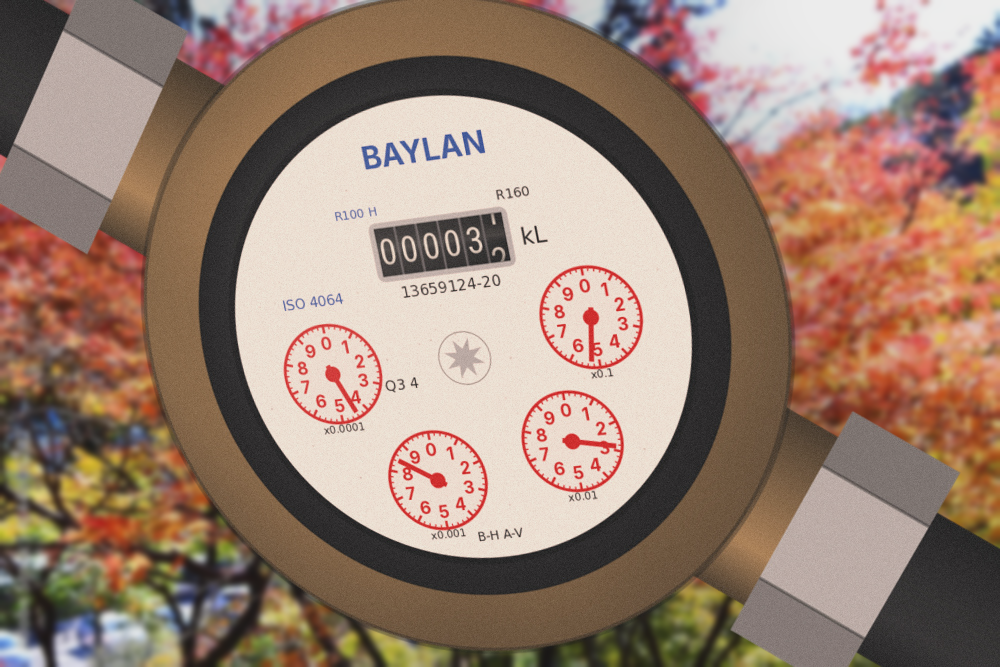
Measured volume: **31.5284** kL
